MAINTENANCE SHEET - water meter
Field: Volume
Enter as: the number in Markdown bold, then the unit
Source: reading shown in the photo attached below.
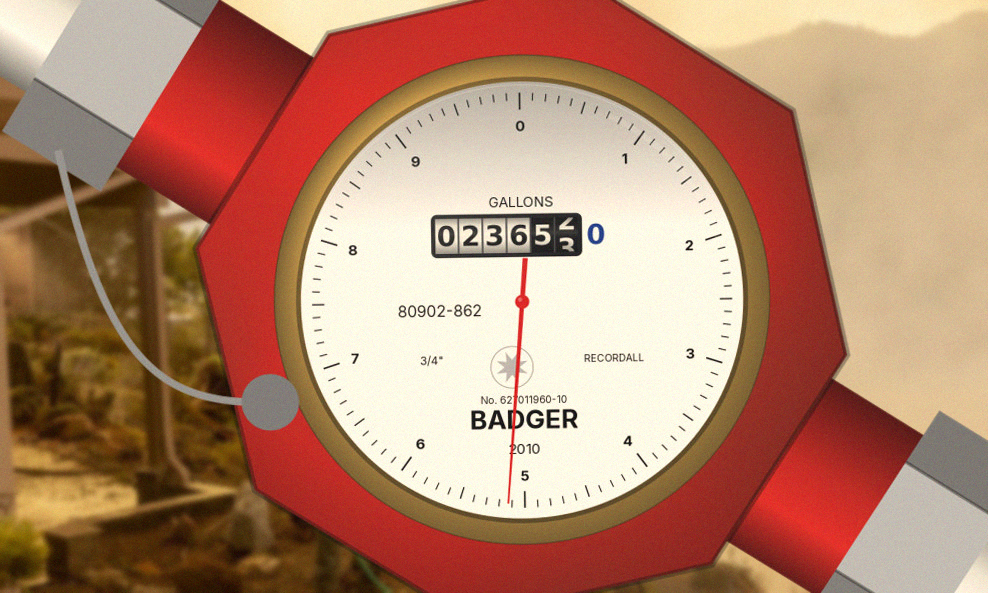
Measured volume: **236525.1** gal
